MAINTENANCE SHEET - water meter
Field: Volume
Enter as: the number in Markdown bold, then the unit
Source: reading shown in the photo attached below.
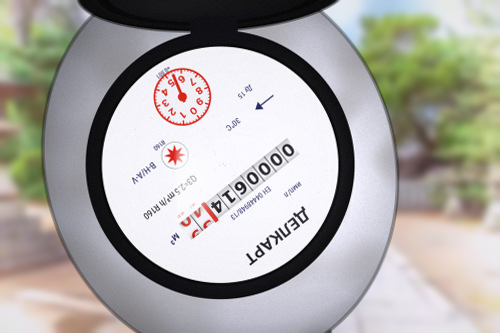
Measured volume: **614.395** m³
